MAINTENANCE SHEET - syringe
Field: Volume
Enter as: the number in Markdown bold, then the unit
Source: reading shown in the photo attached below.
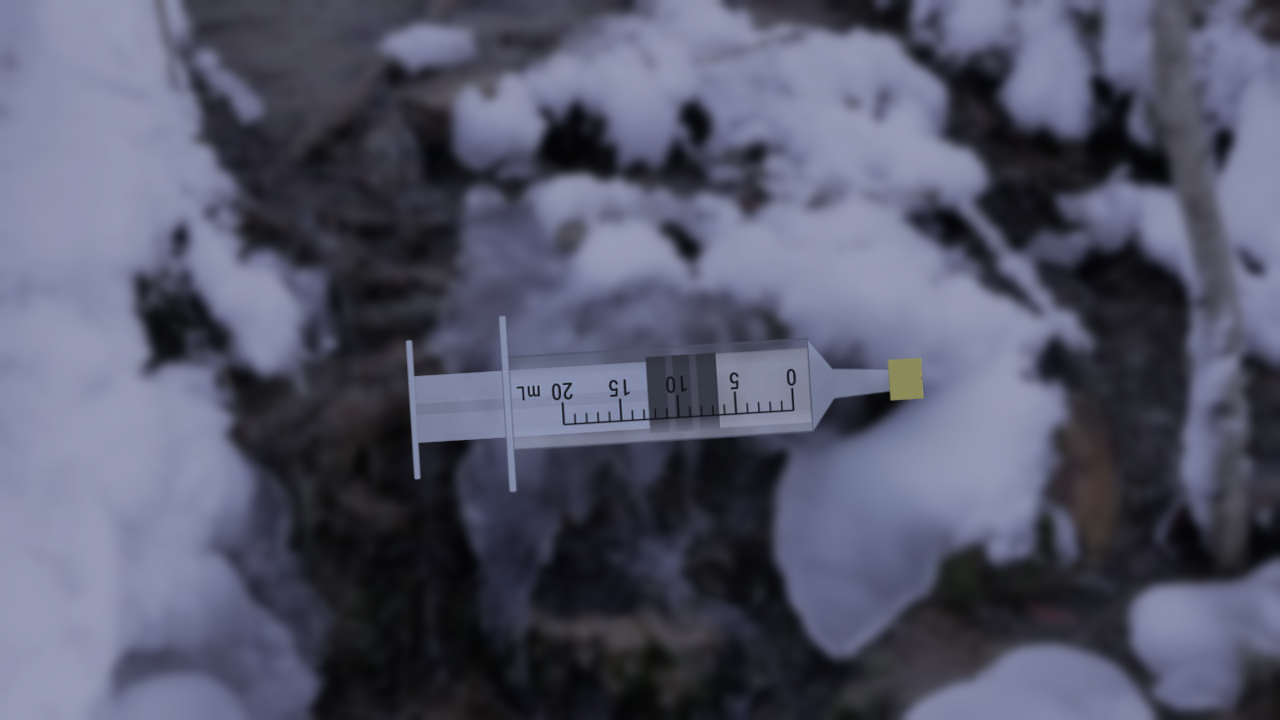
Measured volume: **6.5** mL
